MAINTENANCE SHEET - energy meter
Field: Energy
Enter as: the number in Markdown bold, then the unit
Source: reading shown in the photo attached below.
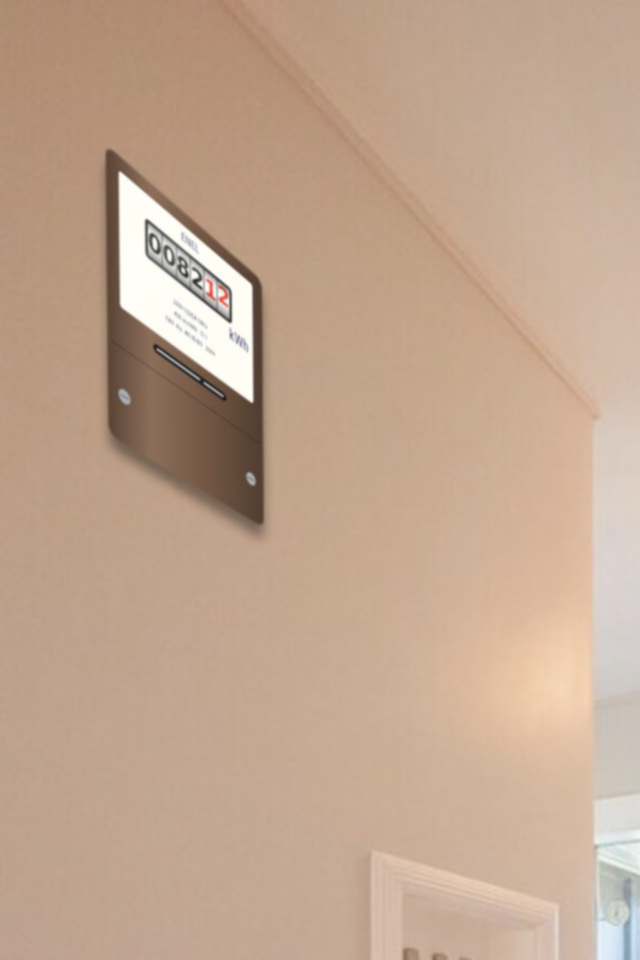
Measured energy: **82.12** kWh
